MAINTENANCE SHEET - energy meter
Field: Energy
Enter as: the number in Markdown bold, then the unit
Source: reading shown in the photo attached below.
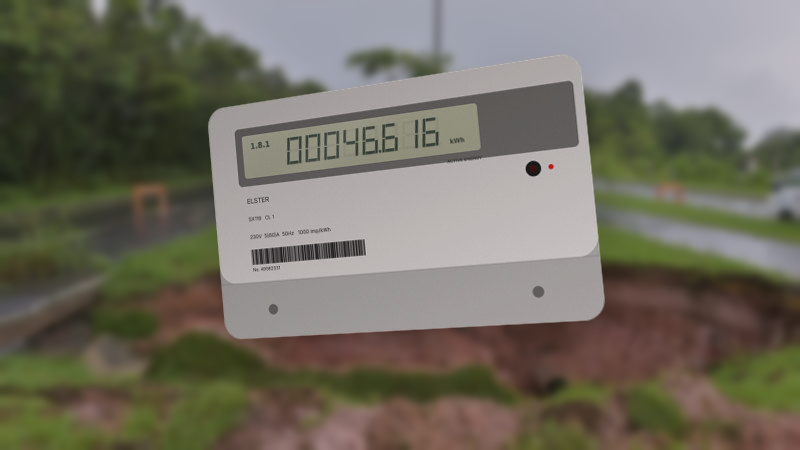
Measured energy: **46.616** kWh
